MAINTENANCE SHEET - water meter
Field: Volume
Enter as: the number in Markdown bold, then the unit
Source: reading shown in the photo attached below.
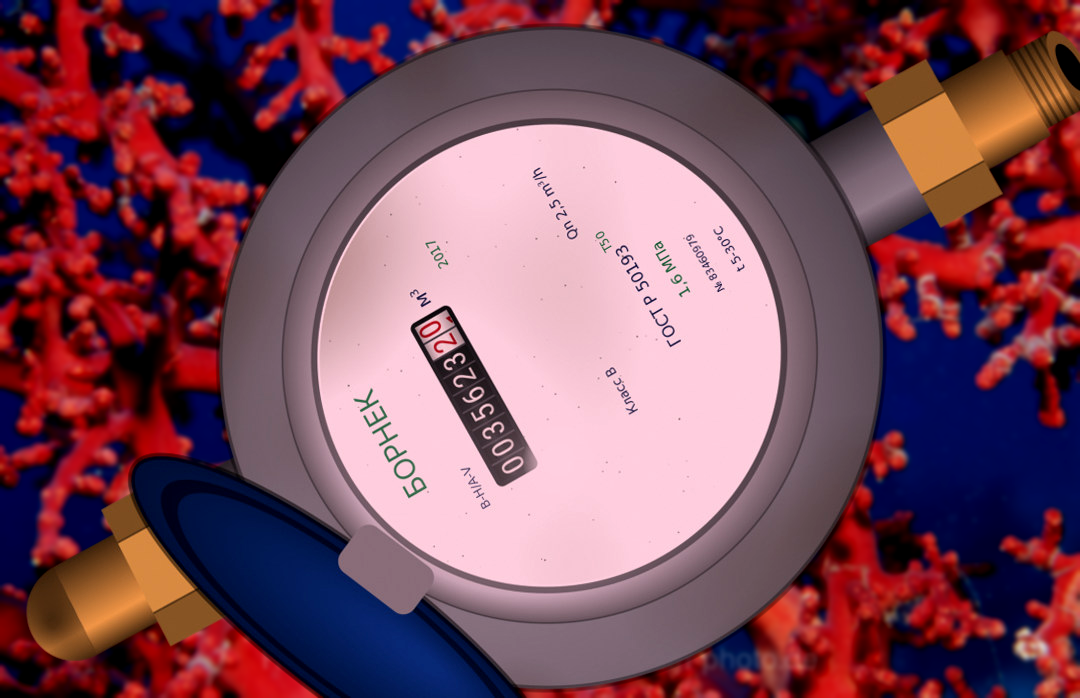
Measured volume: **35623.20** m³
